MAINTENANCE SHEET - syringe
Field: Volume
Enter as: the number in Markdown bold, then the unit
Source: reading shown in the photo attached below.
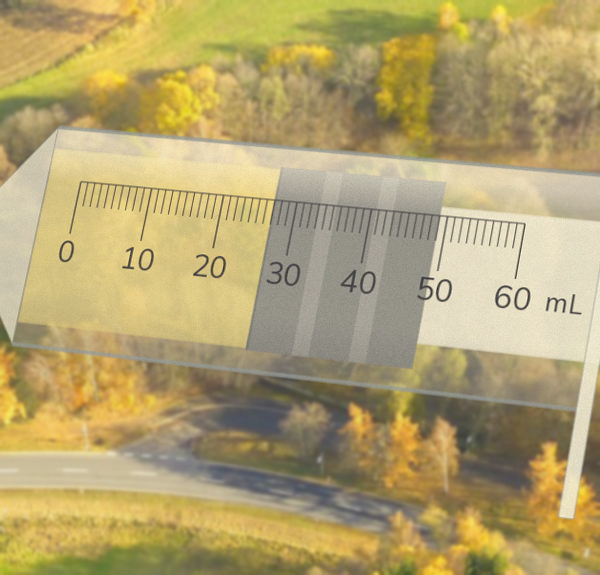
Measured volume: **27** mL
